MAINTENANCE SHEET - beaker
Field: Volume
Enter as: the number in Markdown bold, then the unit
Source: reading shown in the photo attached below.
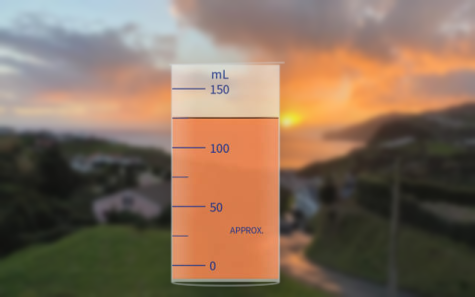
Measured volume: **125** mL
